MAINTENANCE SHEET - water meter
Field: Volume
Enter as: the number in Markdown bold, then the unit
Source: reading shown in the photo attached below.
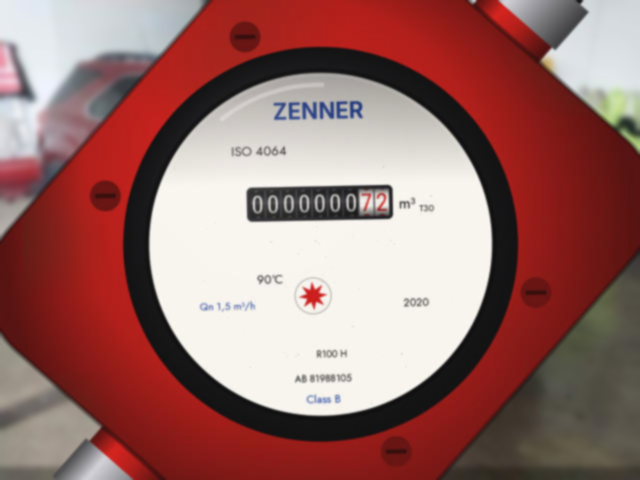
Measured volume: **0.72** m³
